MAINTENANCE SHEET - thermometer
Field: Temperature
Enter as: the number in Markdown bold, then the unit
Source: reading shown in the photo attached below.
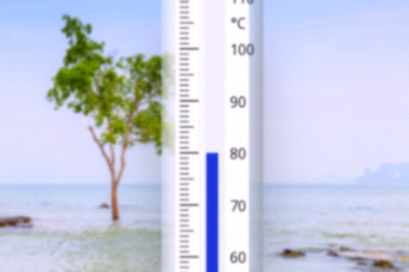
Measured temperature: **80** °C
